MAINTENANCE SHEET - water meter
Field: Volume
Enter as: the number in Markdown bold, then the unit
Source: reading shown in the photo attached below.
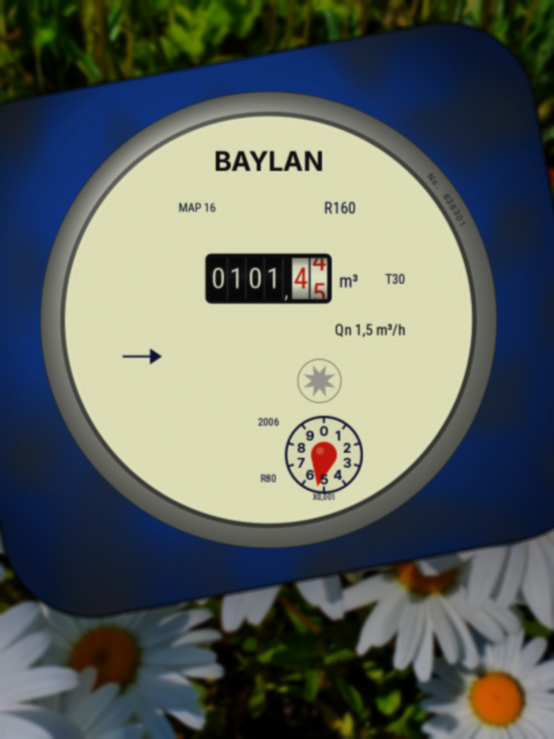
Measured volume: **101.445** m³
